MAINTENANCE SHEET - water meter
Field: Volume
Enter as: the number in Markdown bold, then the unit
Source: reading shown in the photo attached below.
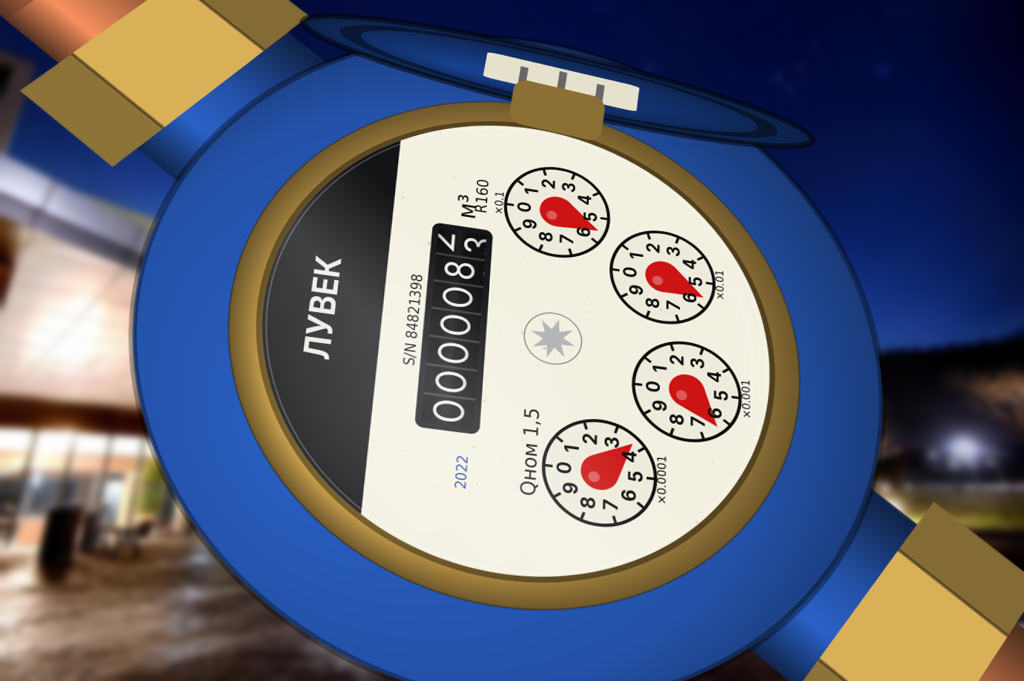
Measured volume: **82.5563** m³
